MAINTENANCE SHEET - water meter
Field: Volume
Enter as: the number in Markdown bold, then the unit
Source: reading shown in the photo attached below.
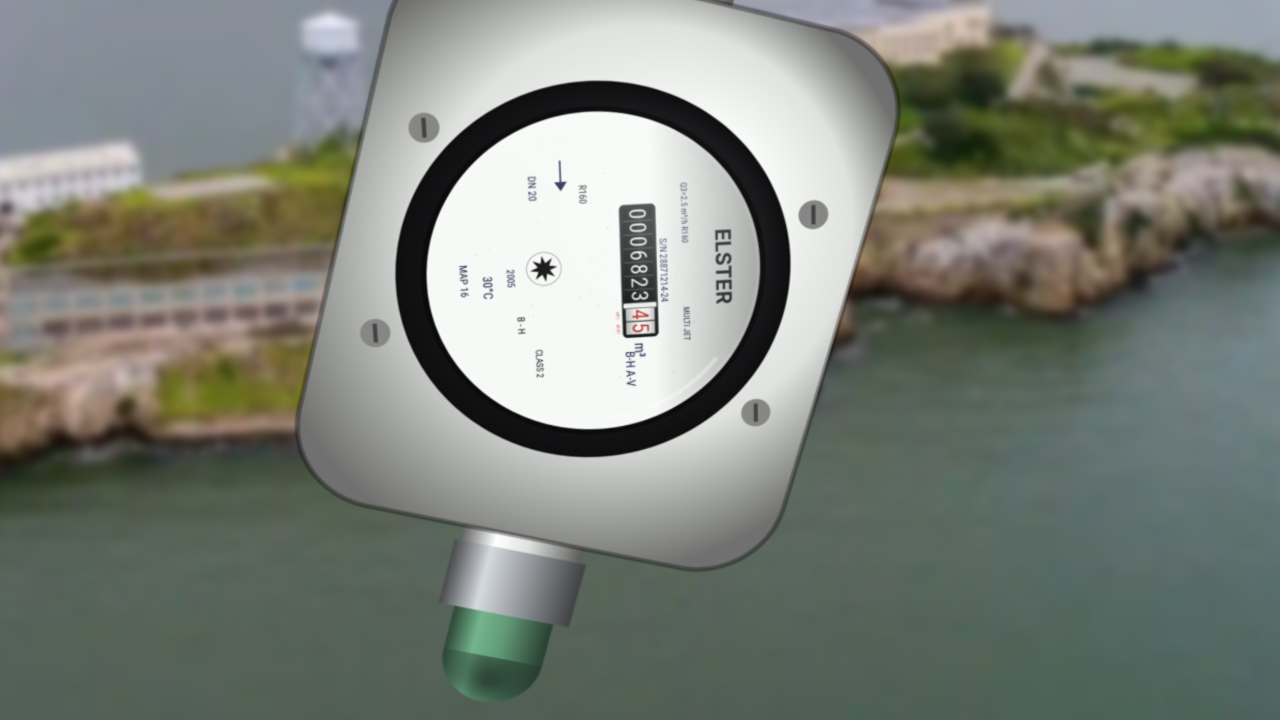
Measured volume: **6823.45** m³
